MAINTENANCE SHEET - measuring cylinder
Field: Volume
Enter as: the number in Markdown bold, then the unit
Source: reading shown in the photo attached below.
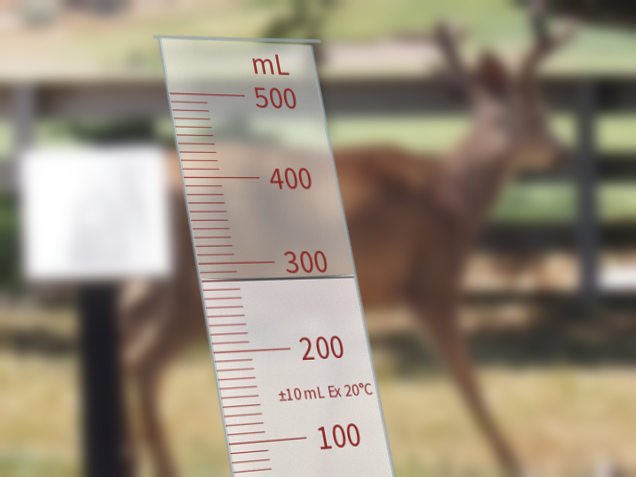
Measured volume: **280** mL
